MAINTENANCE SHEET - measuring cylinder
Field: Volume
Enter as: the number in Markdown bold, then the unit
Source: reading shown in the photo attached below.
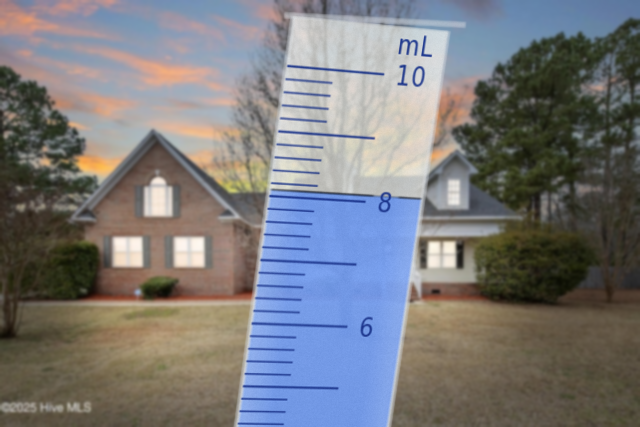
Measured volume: **8.1** mL
